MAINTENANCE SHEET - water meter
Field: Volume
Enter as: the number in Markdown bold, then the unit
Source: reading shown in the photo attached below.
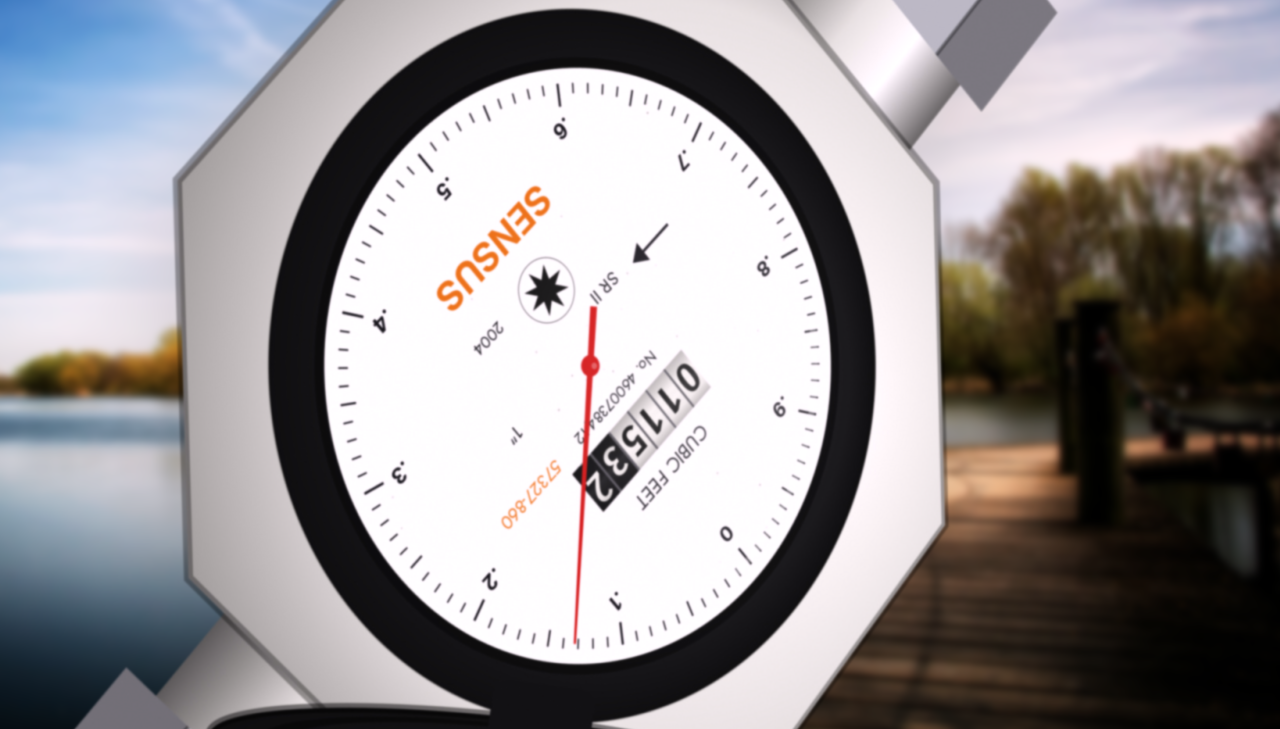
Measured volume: **11532.13** ft³
